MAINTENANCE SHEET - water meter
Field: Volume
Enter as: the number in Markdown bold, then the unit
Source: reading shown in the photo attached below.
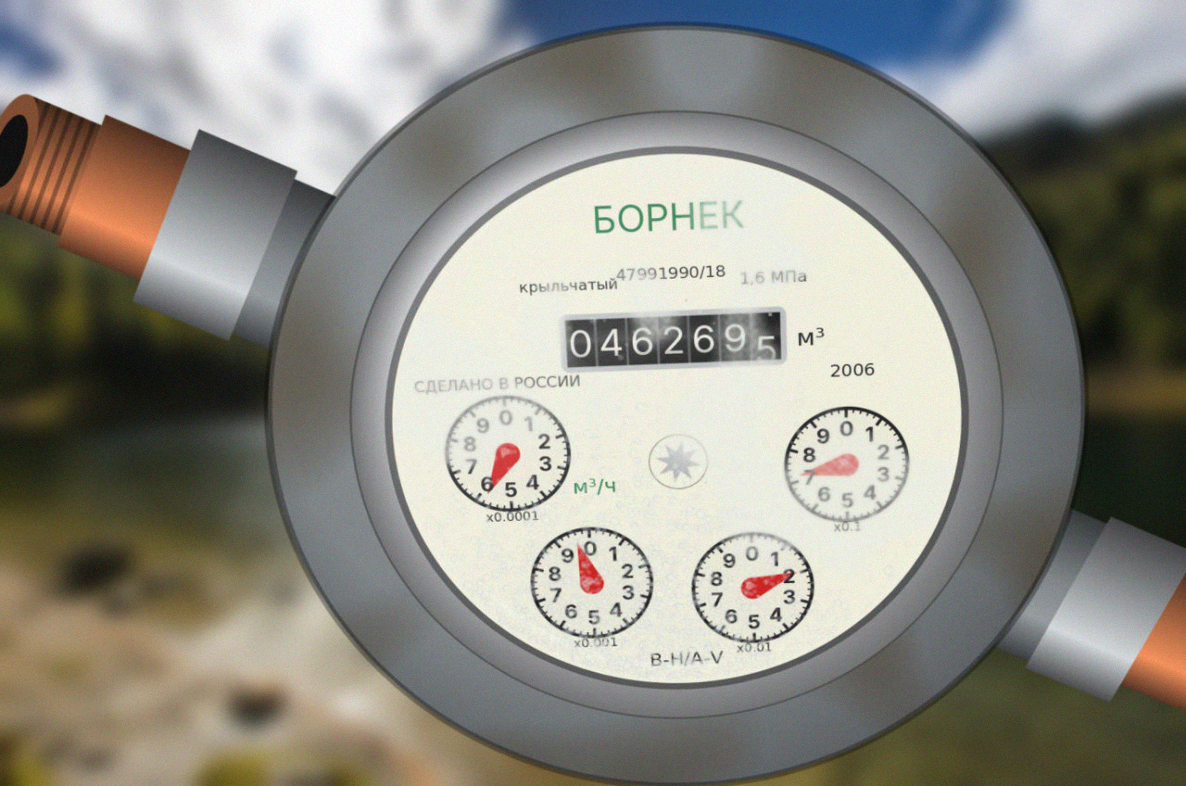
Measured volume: **462694.7195** m³
